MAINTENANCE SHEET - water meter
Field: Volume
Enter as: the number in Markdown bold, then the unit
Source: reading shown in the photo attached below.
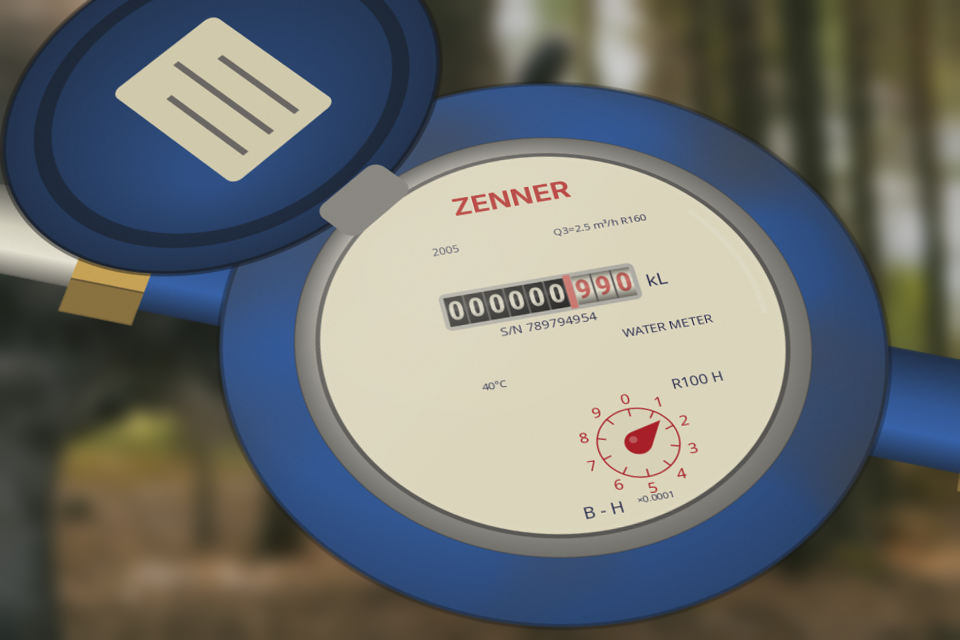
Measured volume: **0.9901** kL
